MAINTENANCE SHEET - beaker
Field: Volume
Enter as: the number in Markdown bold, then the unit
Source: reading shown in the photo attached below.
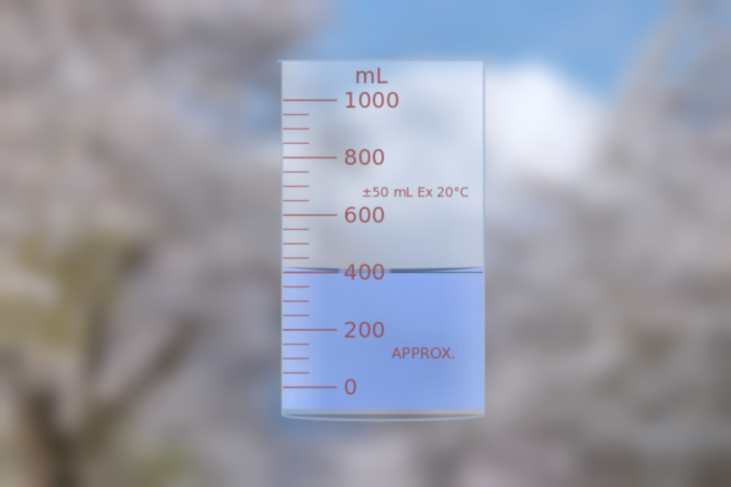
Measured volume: **400** mL
